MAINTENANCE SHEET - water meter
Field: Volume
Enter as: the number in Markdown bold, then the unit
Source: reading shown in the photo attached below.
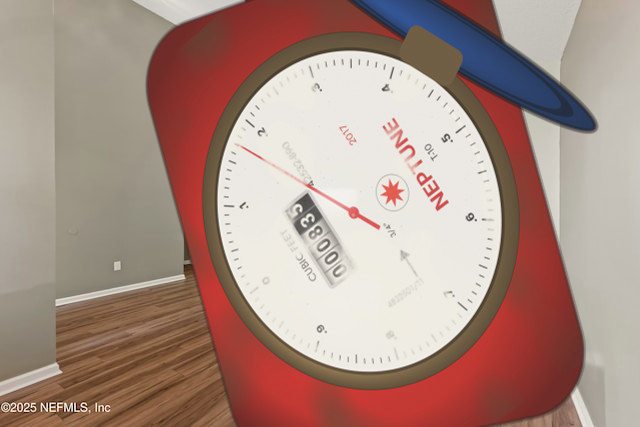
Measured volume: **835.17** ft³
